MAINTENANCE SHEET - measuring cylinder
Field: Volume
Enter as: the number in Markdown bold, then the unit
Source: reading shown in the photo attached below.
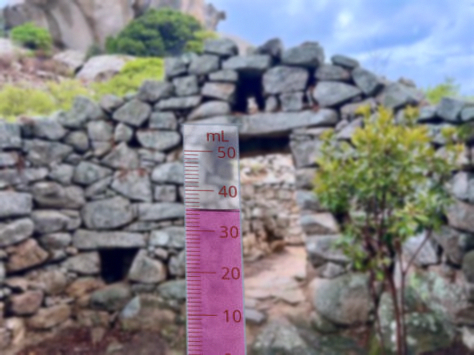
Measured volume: **35** mL
